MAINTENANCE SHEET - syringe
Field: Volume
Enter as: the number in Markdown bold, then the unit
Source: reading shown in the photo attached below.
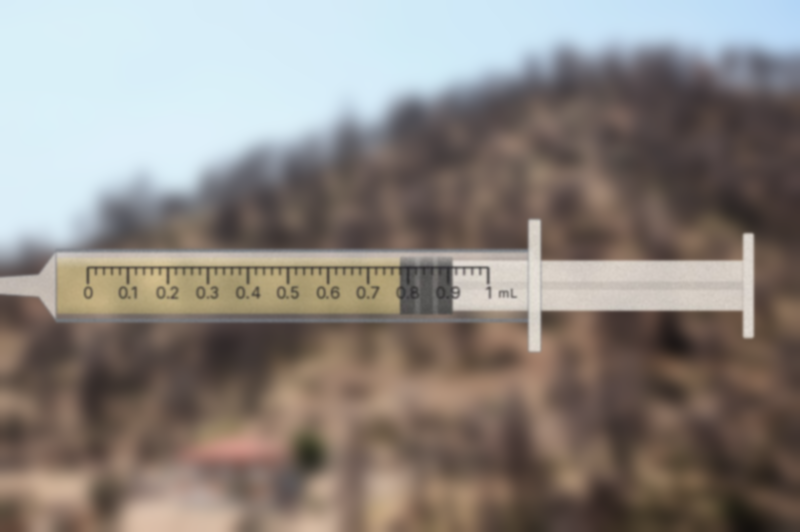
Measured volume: **0.78** mL
